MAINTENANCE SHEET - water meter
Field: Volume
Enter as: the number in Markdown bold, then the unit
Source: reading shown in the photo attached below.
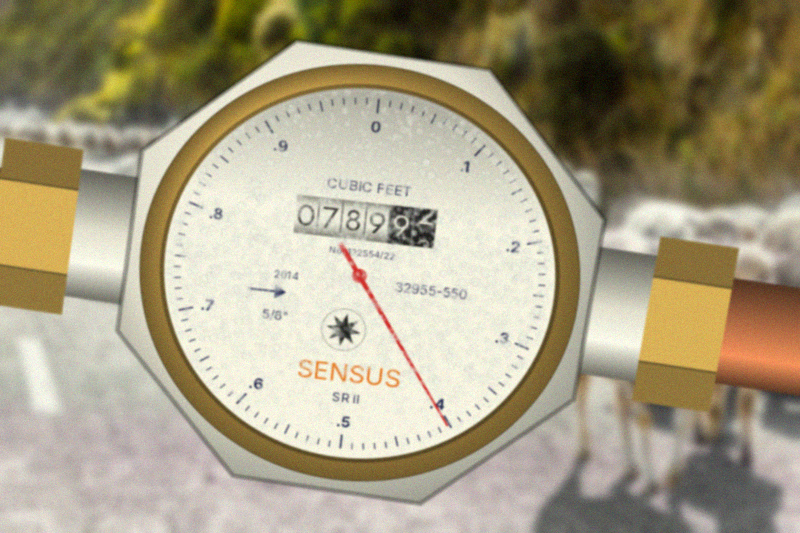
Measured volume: **78992.40** ft³
